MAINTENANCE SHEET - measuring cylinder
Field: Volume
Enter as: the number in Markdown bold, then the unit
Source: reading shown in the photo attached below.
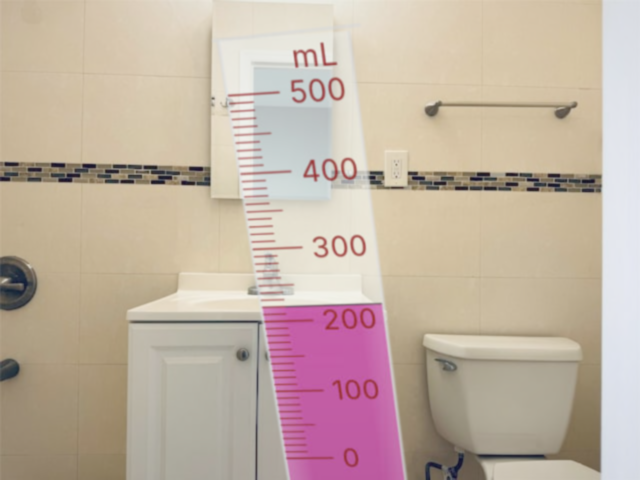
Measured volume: **220** mL
